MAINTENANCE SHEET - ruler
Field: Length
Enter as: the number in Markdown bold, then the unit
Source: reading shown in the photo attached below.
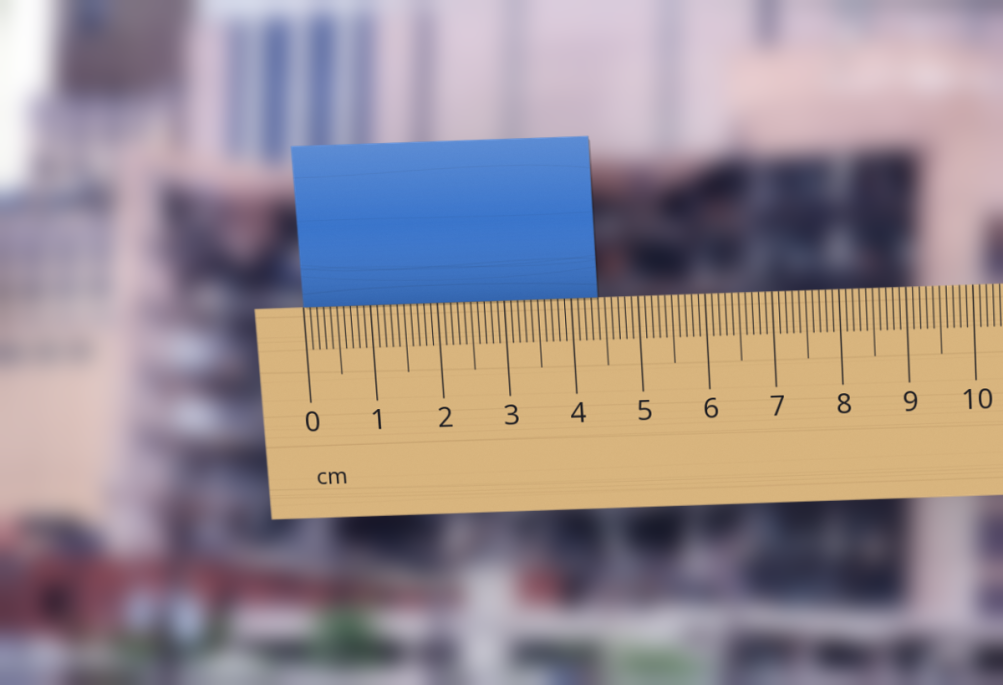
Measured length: **4.4** cm
